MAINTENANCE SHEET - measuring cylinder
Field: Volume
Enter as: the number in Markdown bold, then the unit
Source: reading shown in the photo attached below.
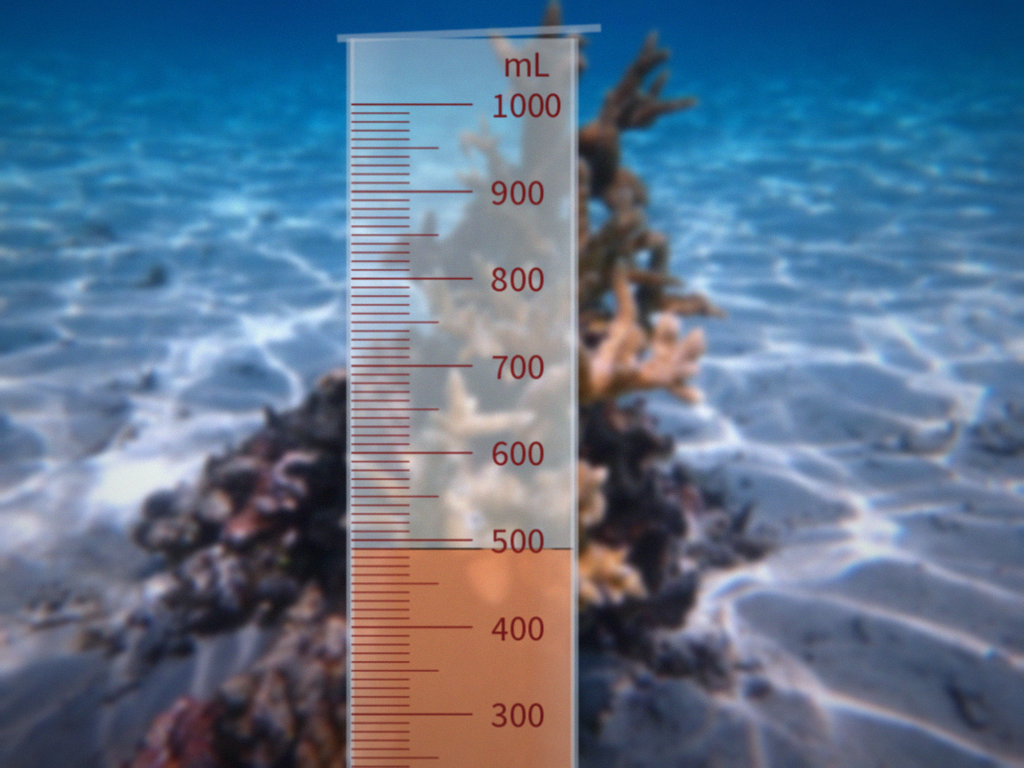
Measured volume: **490** mL
